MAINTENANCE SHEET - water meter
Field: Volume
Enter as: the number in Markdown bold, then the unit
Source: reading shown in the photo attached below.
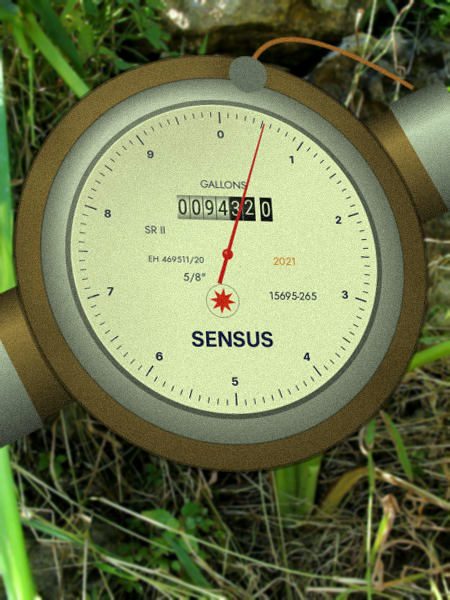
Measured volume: **94320.5** gal
